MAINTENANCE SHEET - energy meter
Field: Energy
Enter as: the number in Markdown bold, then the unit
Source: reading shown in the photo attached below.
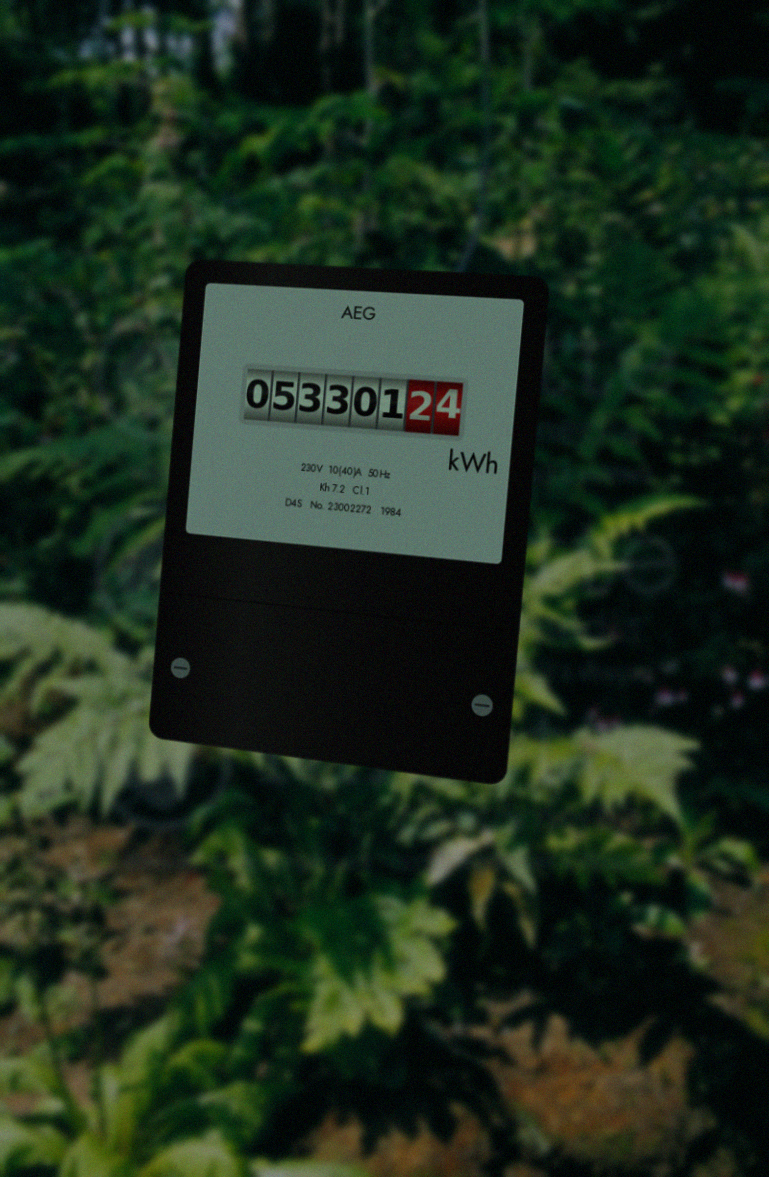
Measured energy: **53301.24** kWh
